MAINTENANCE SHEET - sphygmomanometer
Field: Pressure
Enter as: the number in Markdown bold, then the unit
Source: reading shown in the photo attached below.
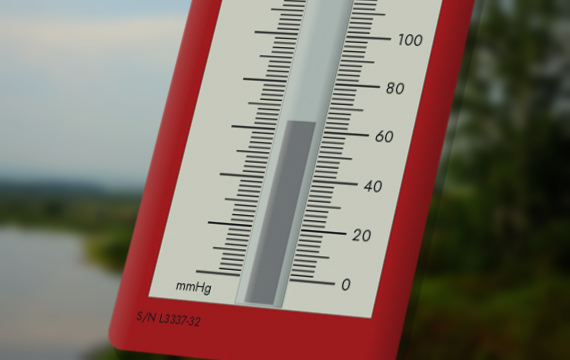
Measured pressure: **64** mmHg
